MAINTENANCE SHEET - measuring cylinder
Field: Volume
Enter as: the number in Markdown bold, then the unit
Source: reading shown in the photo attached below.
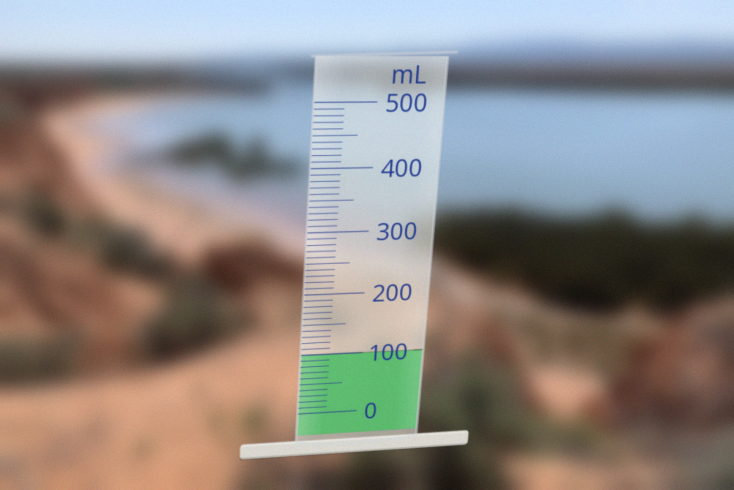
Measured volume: **100** mL
